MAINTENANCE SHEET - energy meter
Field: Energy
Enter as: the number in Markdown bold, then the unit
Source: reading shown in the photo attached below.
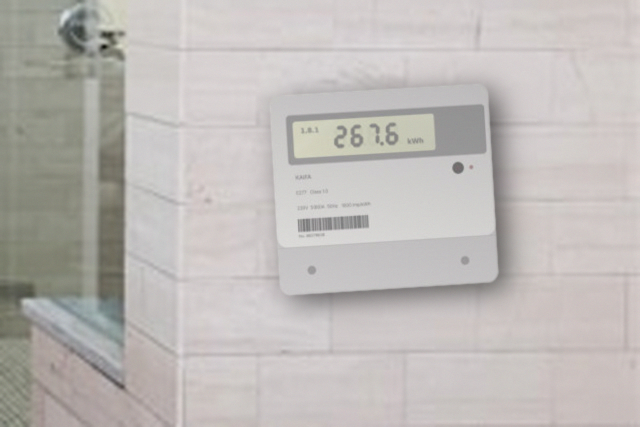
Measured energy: **267.6** kWh
